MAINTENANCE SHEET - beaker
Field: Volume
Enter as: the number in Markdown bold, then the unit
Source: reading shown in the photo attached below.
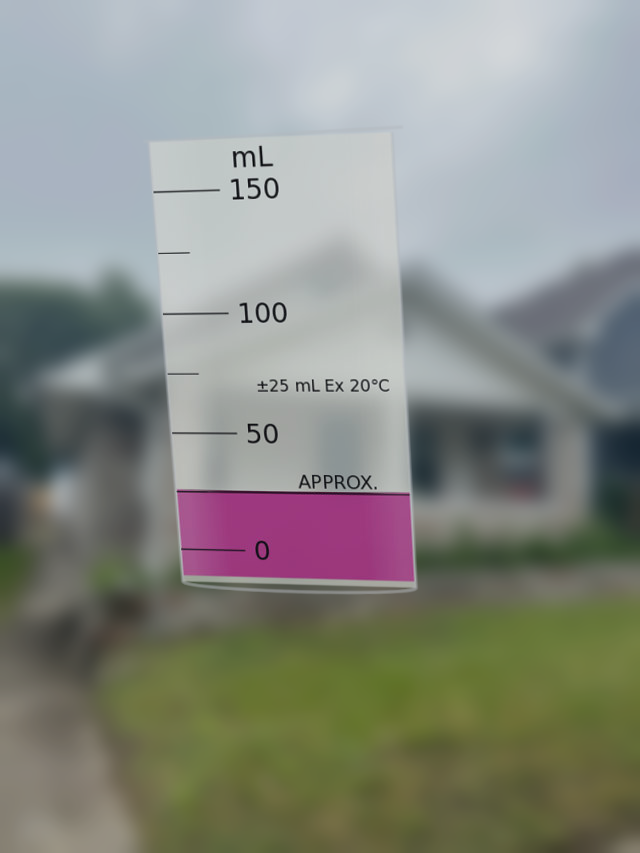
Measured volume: **25** mL
